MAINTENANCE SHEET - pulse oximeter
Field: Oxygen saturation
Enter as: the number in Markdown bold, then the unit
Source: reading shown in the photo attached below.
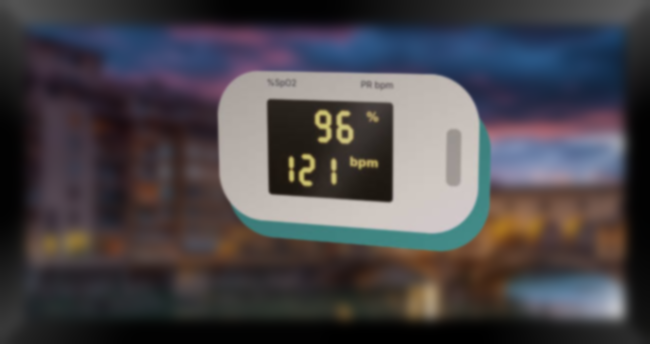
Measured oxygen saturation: **96** %
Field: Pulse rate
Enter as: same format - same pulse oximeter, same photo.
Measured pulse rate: **121** bpm
